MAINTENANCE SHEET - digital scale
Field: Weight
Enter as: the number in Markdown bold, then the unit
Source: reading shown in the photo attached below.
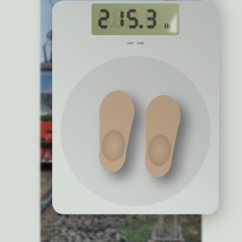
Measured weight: **215.3** lb
